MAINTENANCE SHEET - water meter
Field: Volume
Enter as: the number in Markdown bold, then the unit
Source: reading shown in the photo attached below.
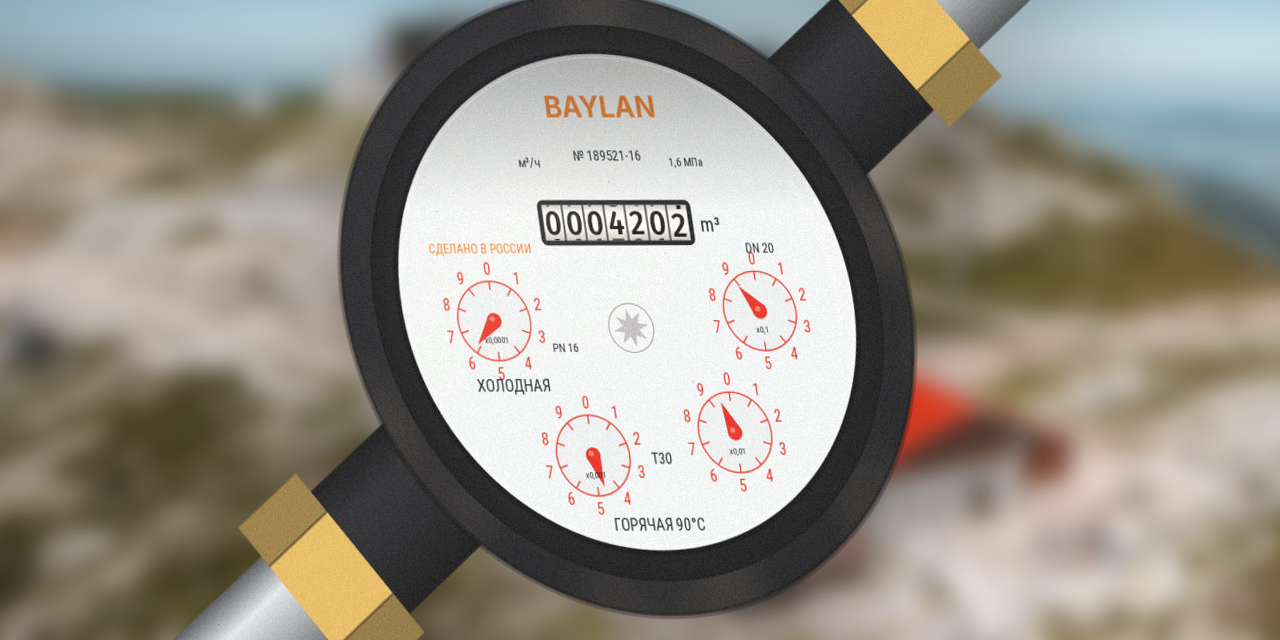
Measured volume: **4201.8946** m³
